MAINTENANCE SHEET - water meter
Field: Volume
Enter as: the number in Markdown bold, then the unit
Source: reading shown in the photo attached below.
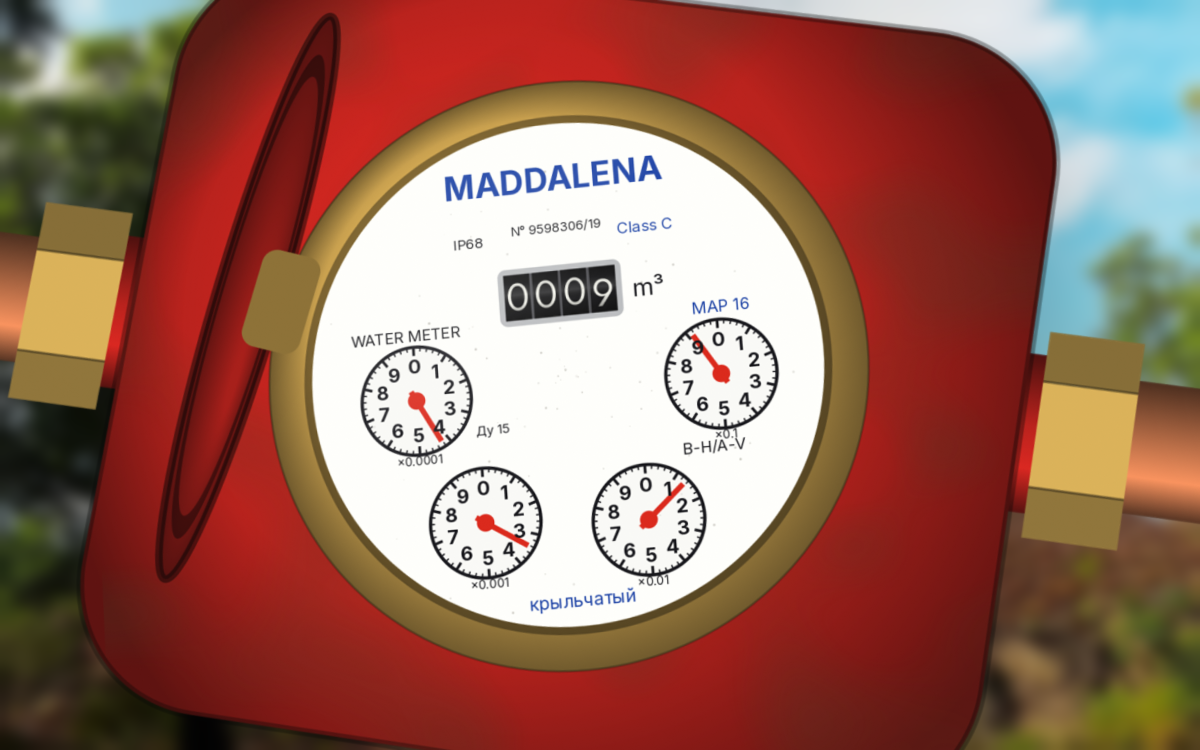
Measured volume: **8.9134** m³
